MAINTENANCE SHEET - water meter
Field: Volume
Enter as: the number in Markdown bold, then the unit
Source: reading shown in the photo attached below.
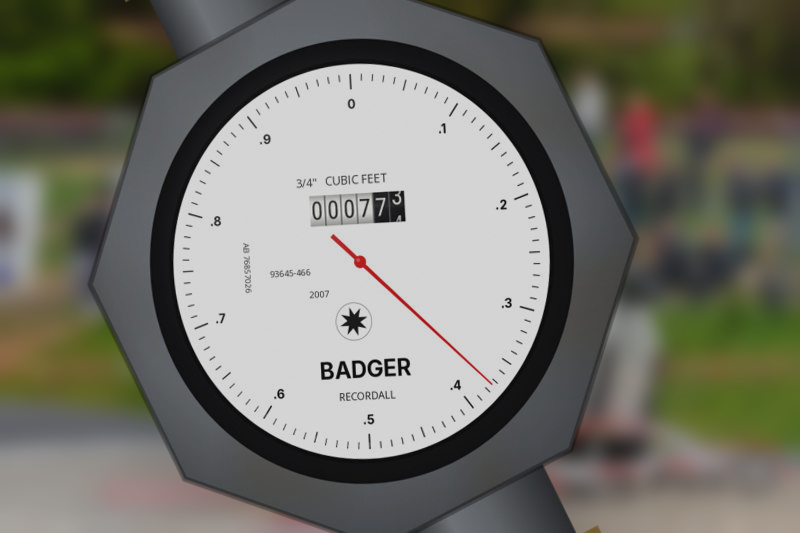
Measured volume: **773.37** ft³
